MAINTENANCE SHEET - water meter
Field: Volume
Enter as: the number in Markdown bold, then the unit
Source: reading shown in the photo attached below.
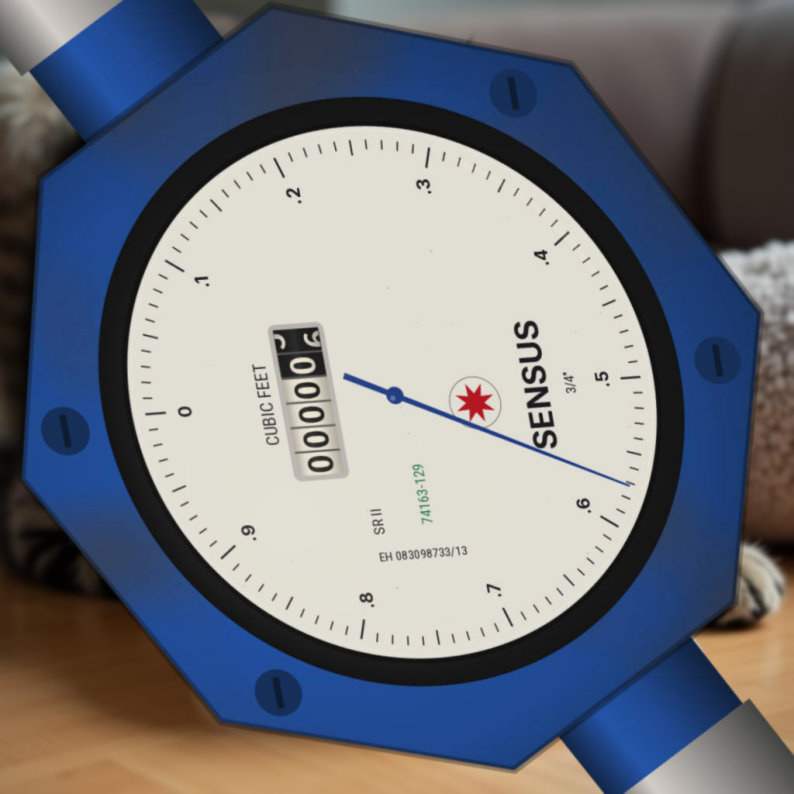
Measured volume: **5.57** ft³
